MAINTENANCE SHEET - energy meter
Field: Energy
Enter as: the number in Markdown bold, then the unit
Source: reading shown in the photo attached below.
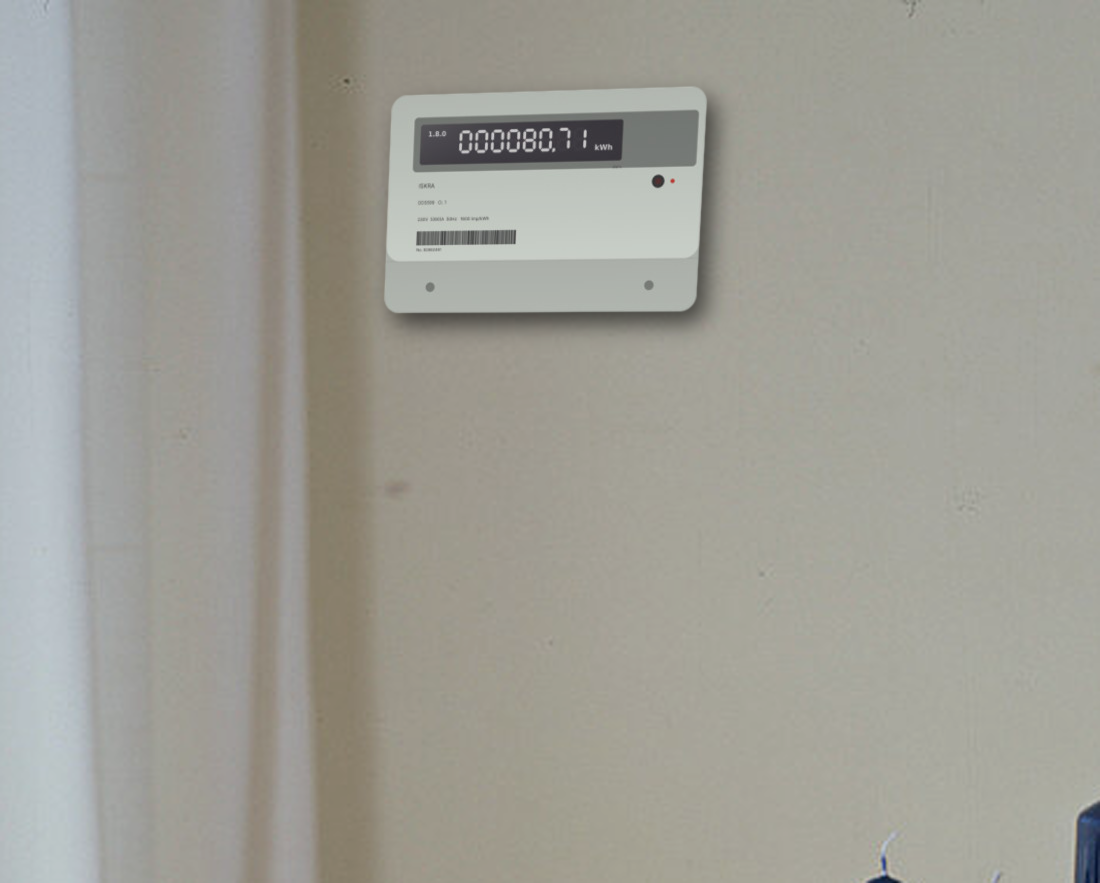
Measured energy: **80.71** kWh
